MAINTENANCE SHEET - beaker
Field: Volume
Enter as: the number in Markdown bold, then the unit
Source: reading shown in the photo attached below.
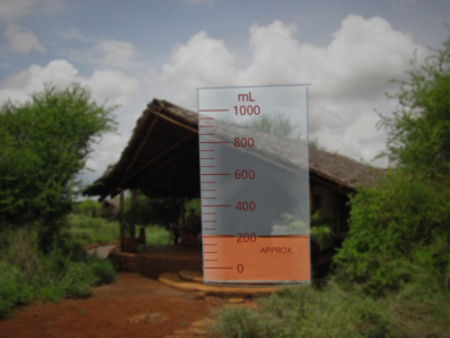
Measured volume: **200** mL
